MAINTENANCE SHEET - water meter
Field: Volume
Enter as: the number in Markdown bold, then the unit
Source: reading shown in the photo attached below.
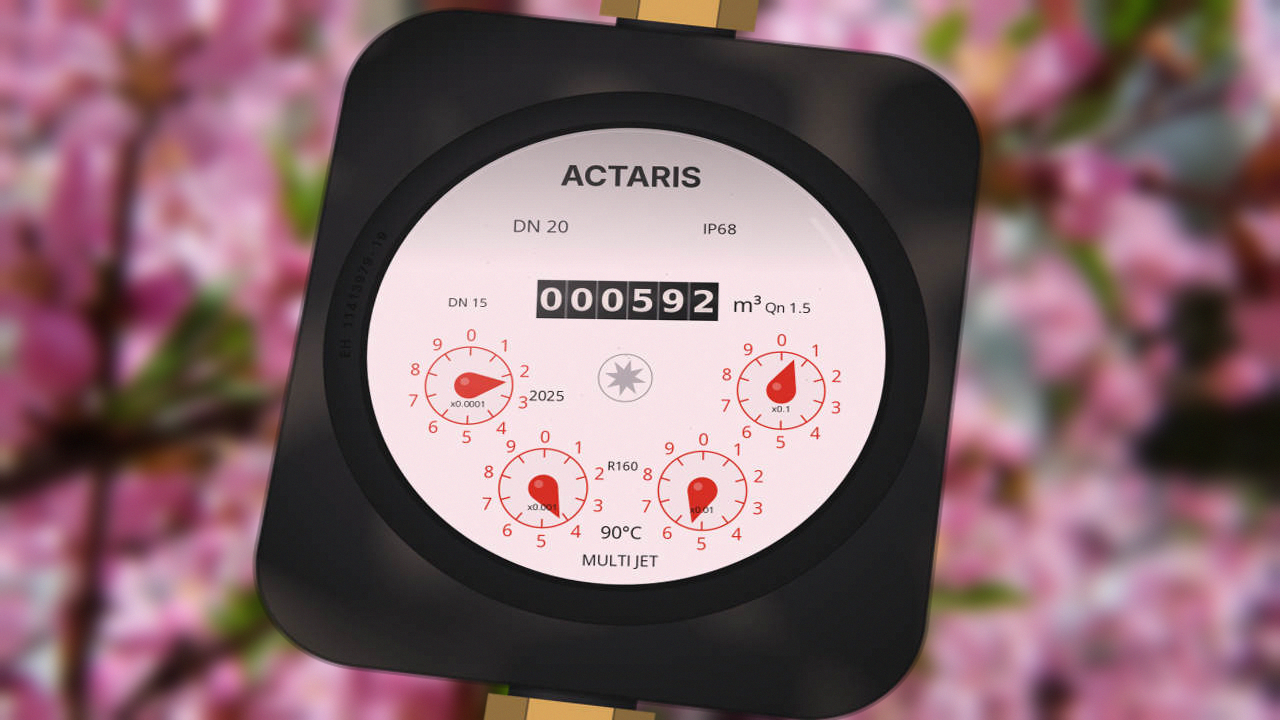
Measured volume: **592.0542** m³
